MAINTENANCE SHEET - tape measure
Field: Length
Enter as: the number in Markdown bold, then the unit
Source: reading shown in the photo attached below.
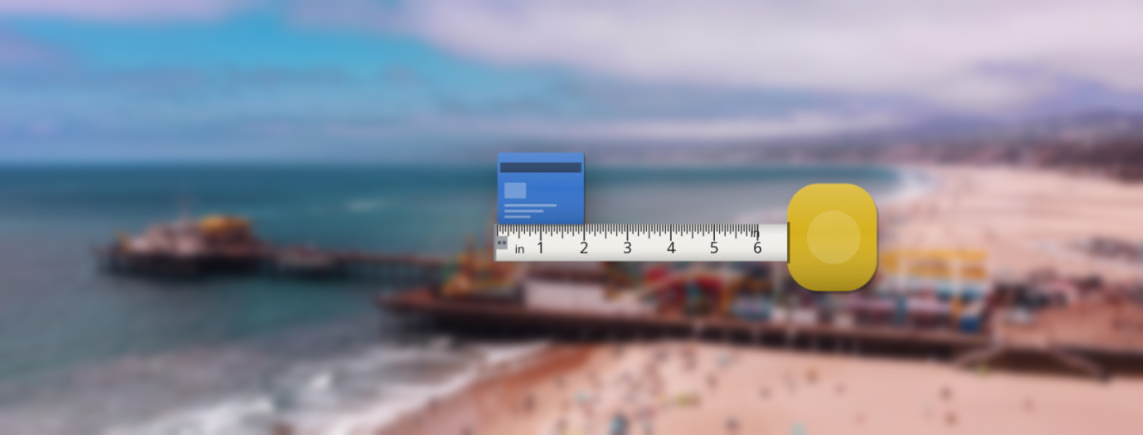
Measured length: **2** in
